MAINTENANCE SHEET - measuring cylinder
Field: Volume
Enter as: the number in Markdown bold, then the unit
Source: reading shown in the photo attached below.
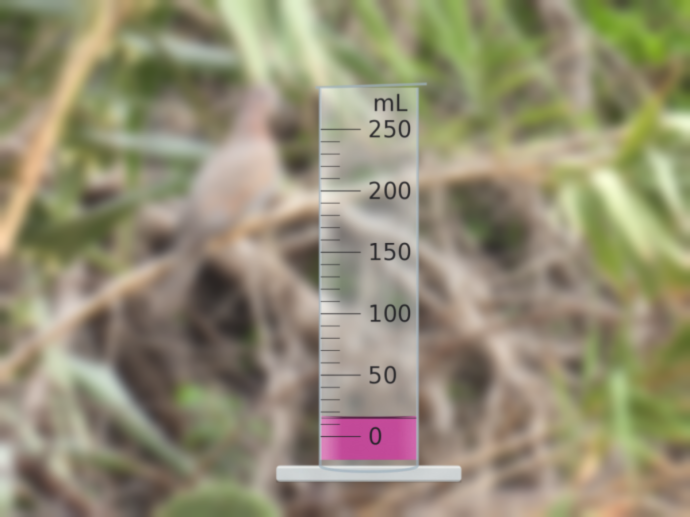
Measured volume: **15** mL
